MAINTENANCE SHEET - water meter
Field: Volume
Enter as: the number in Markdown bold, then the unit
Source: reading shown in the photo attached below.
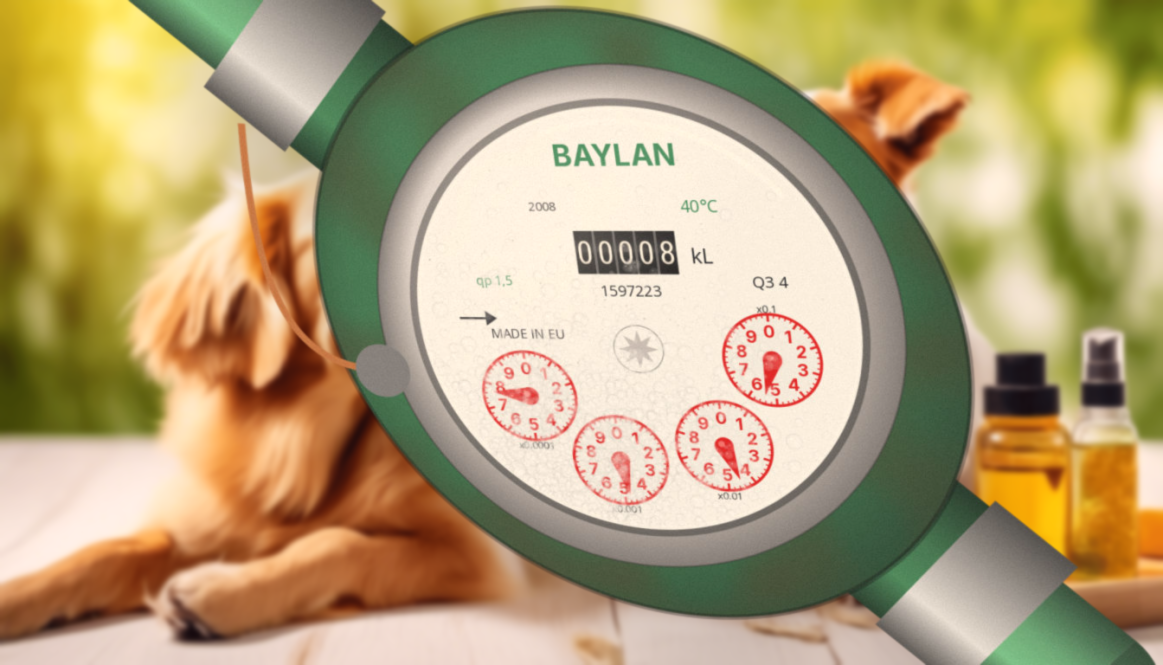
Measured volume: **8.5447** kL
